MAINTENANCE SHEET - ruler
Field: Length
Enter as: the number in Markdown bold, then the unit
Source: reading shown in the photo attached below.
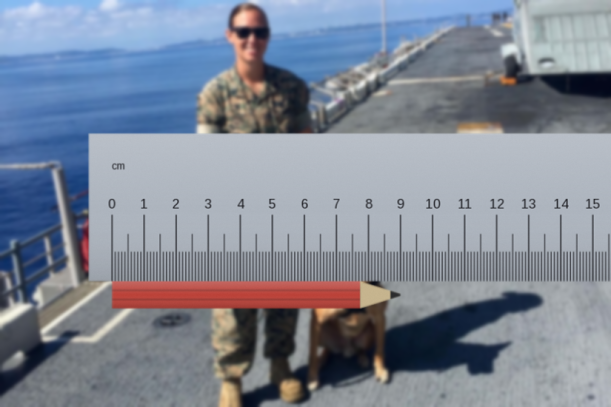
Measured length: **9** cm
